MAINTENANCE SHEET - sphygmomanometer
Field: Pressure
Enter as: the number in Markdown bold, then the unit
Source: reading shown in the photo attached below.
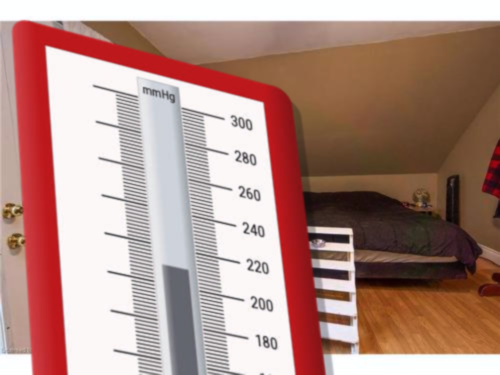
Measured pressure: **210** mmHg
